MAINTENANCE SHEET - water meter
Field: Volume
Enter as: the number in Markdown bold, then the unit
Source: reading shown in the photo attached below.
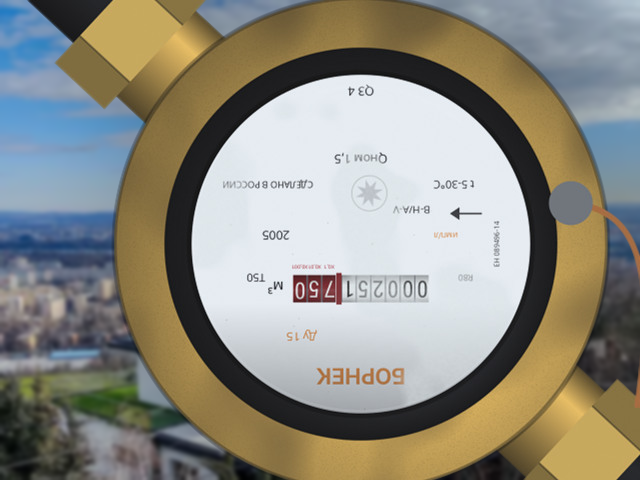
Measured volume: **251.750** m³
